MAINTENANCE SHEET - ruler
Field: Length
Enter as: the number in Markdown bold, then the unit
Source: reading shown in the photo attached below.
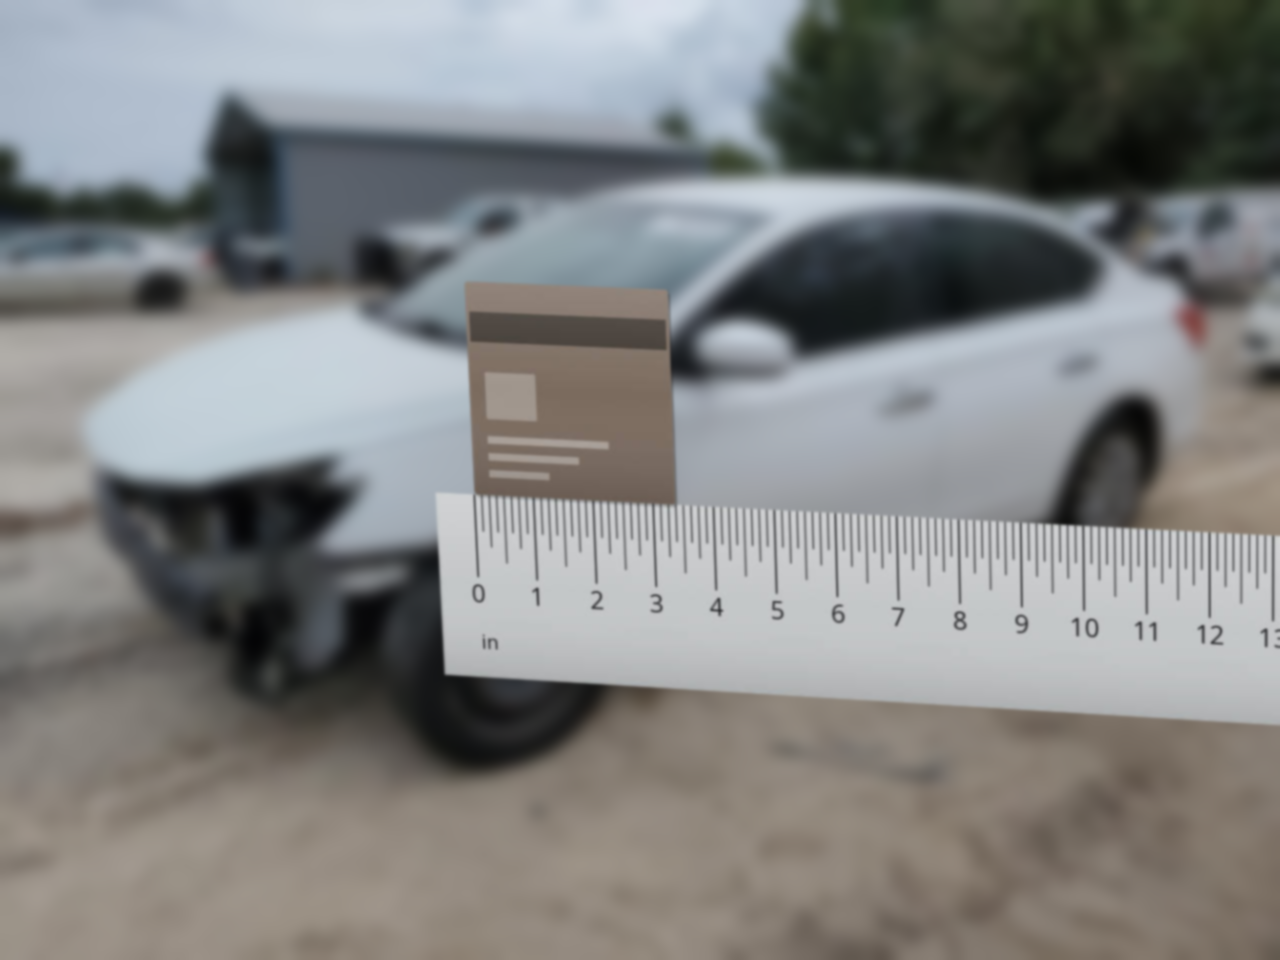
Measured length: **3.375** in
